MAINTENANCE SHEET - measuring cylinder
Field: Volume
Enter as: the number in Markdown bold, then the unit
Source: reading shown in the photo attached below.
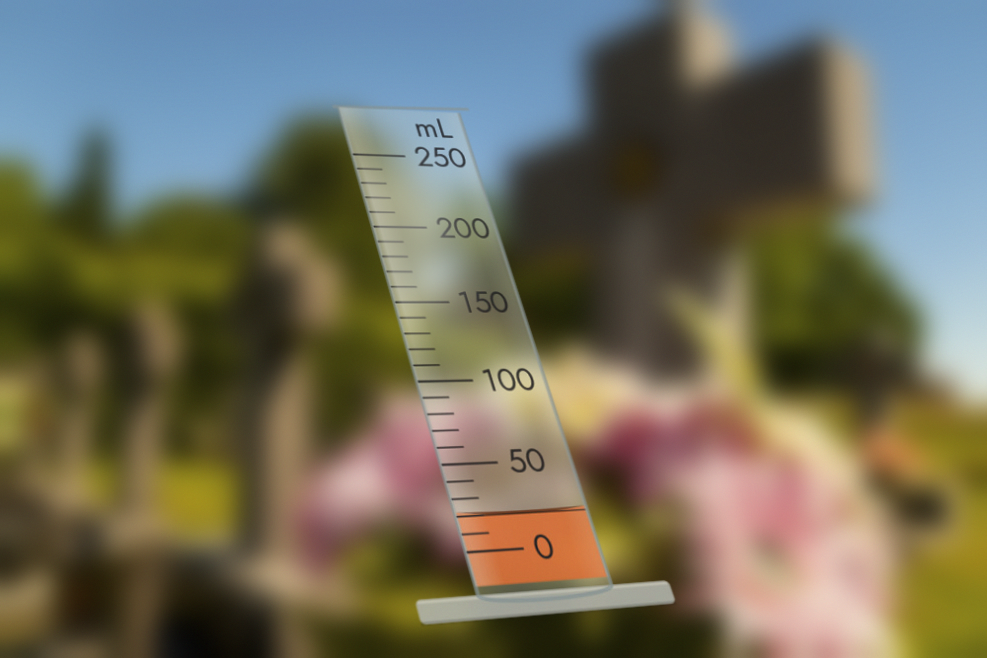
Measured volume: **20** mL
